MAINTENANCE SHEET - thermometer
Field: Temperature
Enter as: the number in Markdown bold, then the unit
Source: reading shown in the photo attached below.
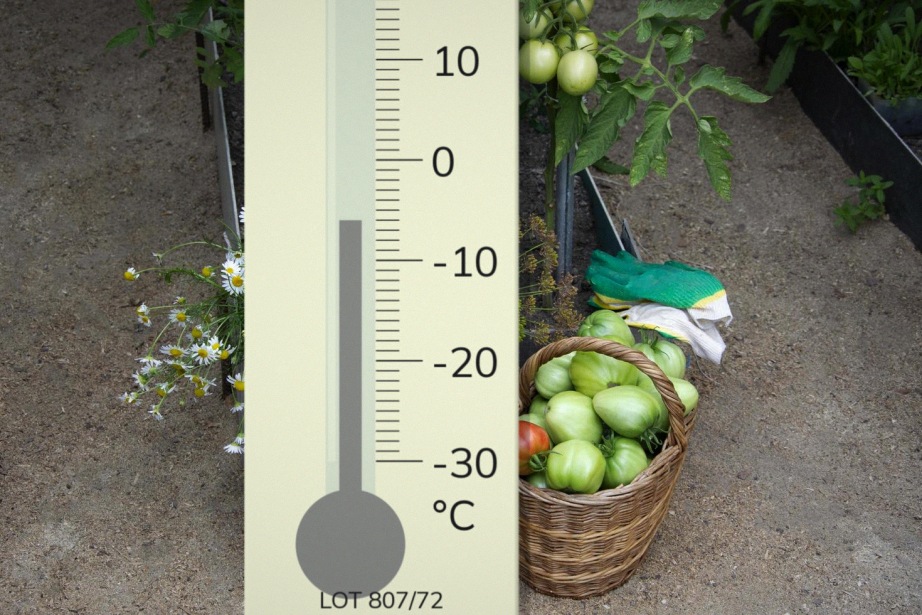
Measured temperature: **-6** °C
